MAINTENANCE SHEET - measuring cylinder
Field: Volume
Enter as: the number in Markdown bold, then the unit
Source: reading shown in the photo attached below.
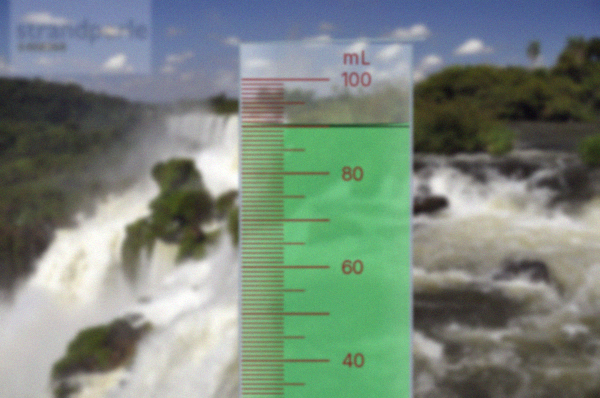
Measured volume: **90** mL
